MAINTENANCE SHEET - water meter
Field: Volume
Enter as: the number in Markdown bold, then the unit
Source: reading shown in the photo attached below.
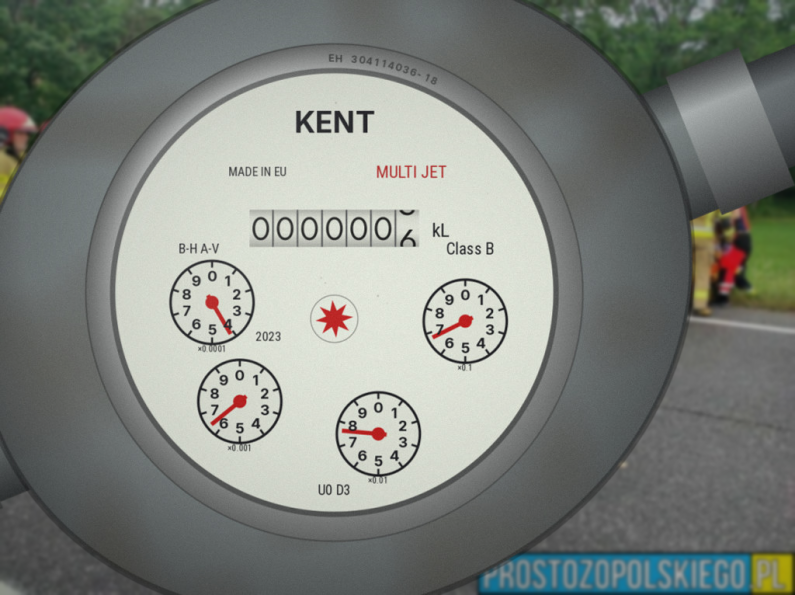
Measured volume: **5.6764** kL
